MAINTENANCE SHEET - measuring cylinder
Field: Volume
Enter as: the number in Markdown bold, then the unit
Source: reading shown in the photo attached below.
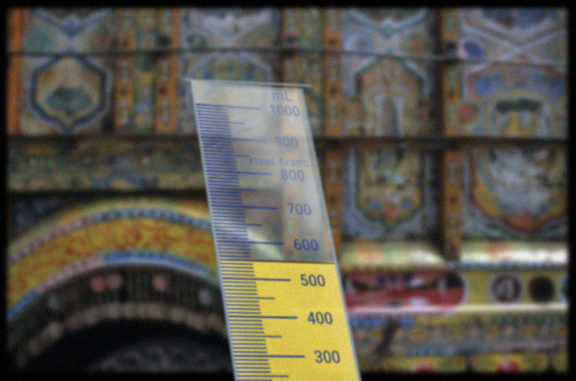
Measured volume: **550** mL
